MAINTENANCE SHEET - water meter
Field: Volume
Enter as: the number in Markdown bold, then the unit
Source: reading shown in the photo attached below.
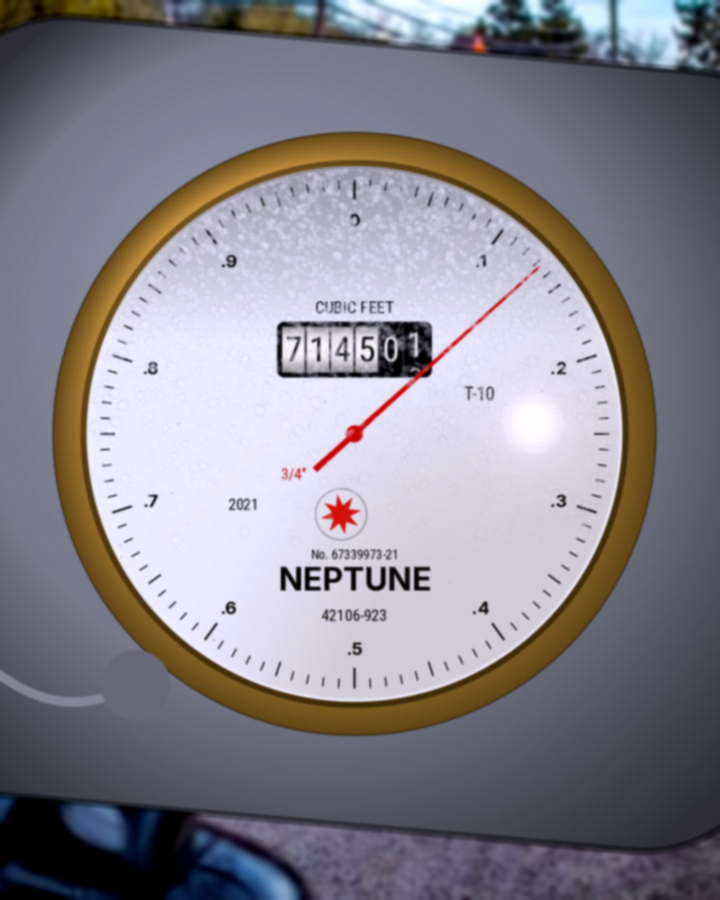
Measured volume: **714501.13** ft³
